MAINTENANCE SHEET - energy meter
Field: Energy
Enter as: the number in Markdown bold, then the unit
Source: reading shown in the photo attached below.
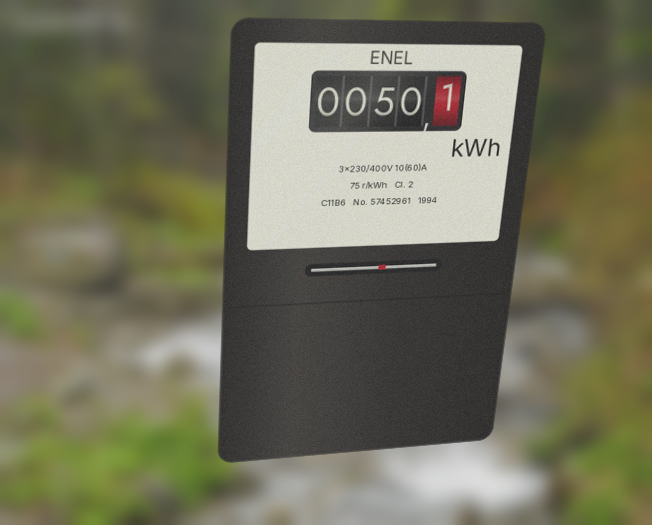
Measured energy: **50.1** kWh
